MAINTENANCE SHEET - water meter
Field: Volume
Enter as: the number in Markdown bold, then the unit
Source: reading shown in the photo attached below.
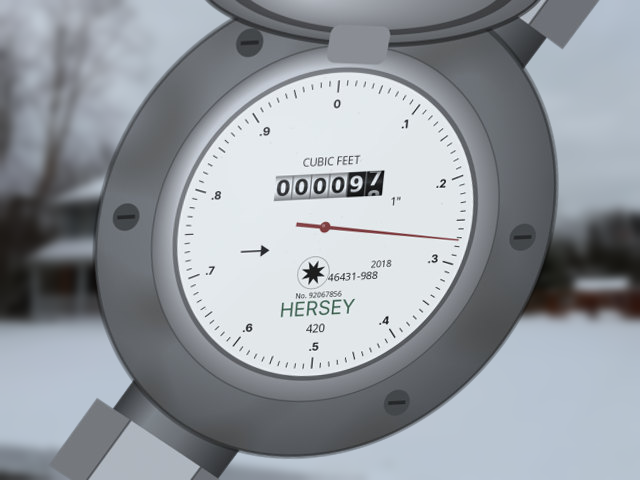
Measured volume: **97.27** ft³
